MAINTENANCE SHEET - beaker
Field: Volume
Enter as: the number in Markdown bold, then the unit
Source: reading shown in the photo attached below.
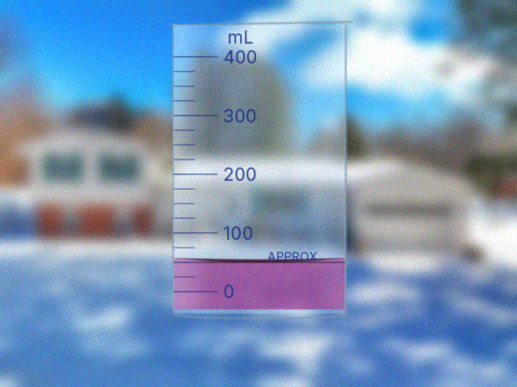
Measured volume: **50** mL
